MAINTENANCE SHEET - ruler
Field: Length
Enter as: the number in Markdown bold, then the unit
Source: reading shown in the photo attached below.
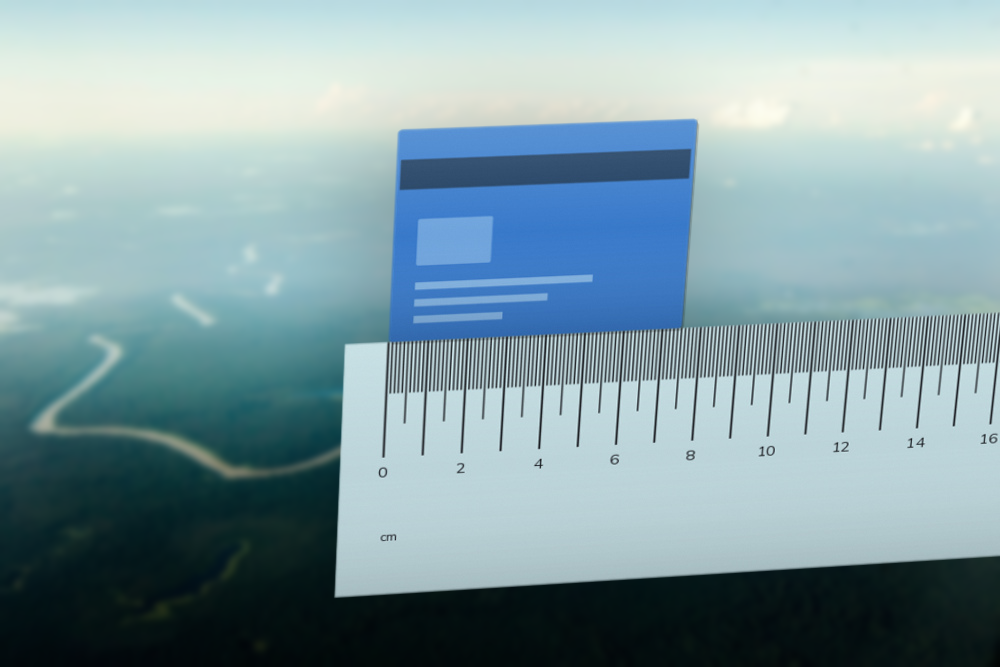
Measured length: **7.5** cm
